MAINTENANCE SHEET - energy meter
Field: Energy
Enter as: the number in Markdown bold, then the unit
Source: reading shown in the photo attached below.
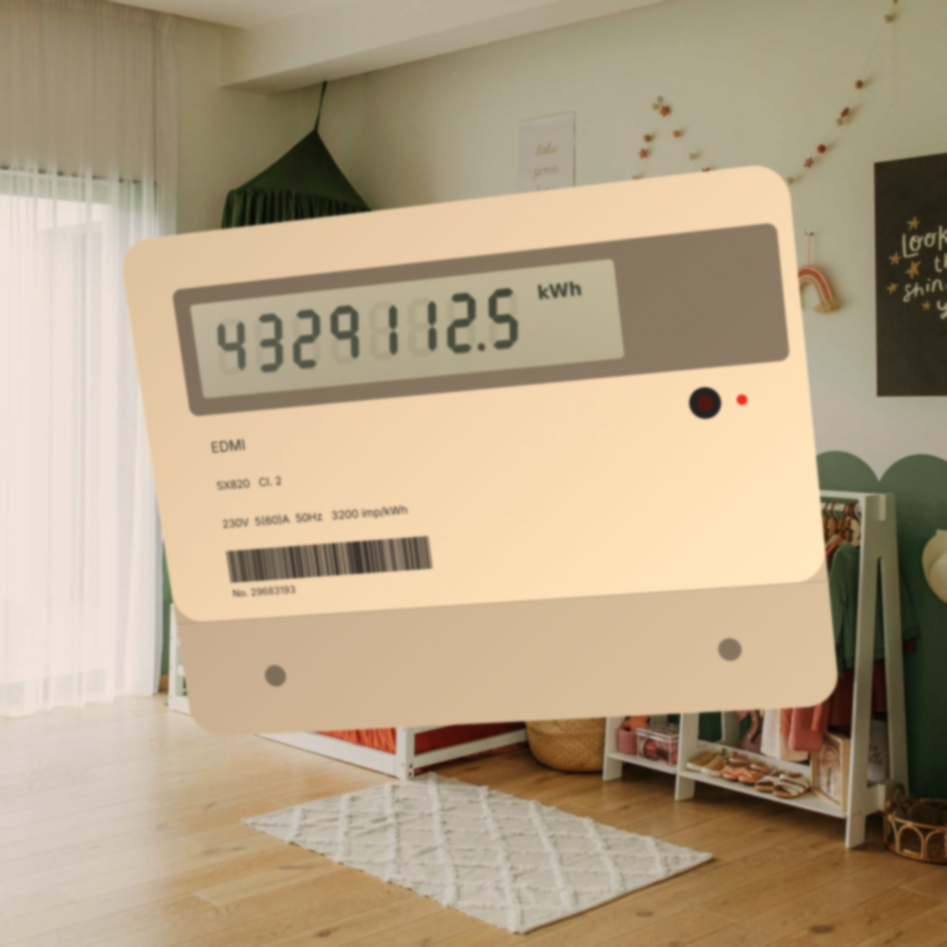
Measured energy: **4329112.5** kWh
